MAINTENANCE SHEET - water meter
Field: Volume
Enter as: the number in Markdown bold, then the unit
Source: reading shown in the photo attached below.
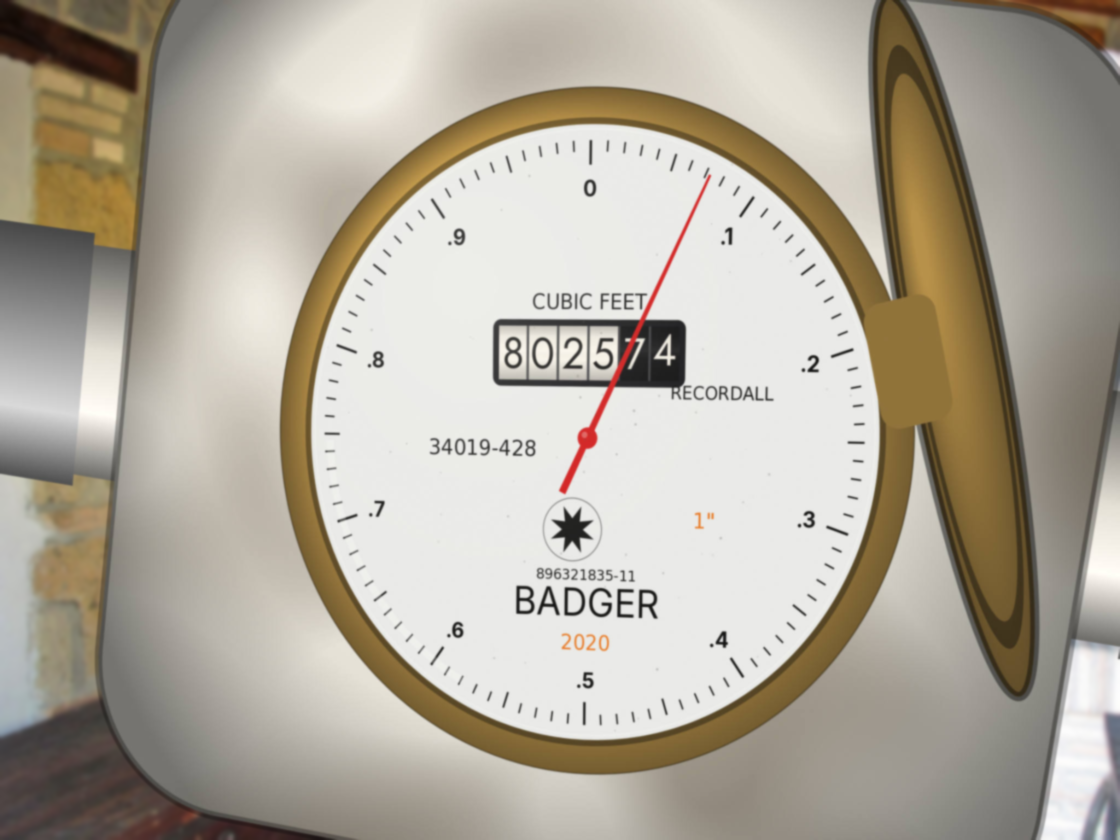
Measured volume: **802574.07** ft³
